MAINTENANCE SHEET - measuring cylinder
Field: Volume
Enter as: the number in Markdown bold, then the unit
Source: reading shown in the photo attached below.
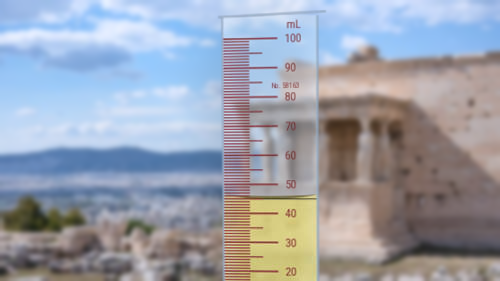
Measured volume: **45** mL
